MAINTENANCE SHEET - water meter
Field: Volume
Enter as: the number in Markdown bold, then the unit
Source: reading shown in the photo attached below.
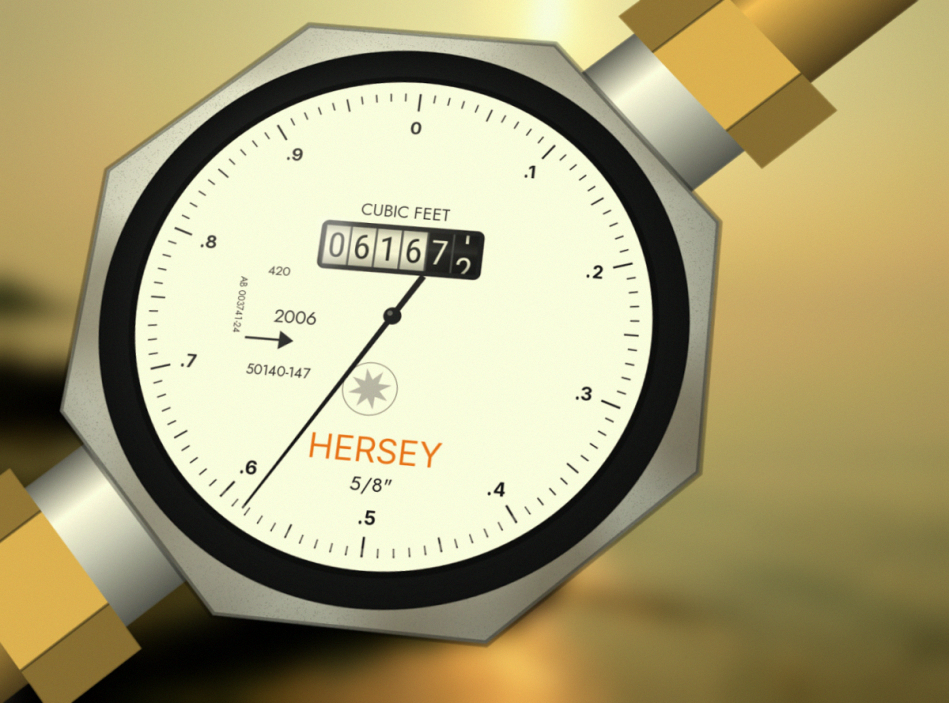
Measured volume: **61671.58** ft³
